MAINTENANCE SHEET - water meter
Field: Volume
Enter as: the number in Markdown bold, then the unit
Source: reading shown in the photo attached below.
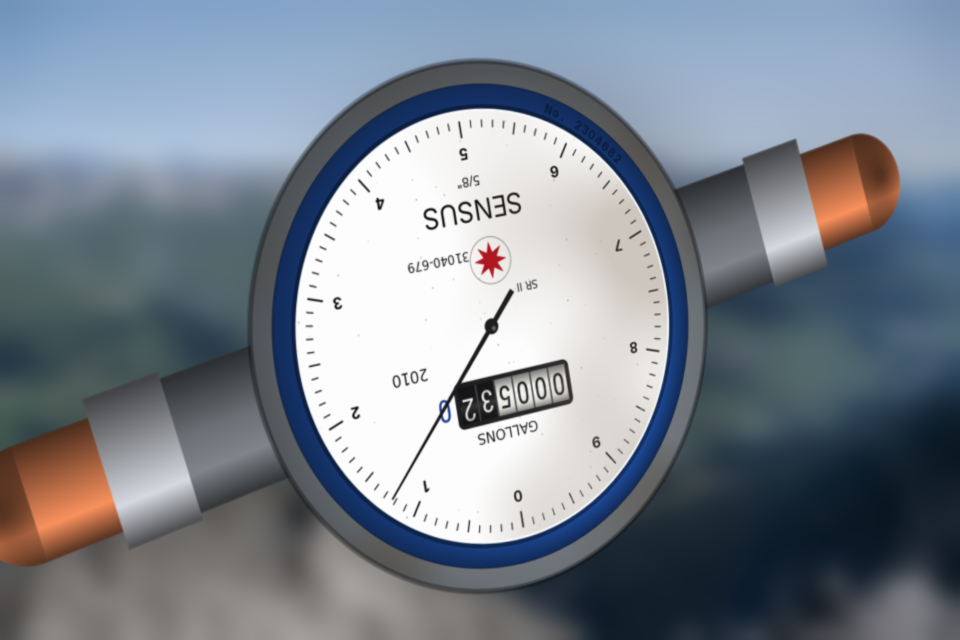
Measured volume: **5321.2** gal
